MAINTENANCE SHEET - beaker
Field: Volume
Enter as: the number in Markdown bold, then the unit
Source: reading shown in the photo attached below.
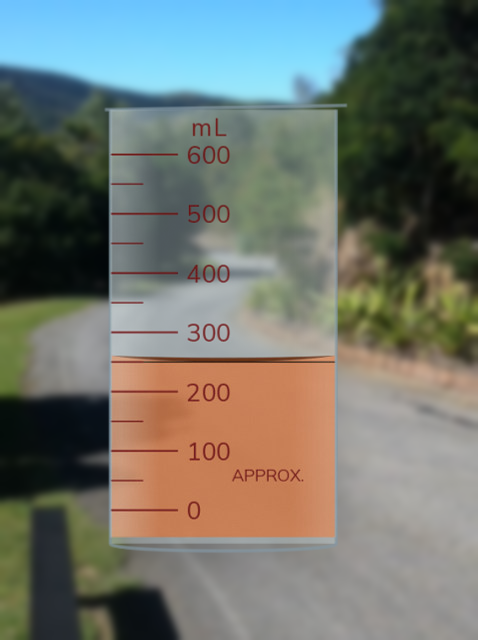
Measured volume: **250** mL
